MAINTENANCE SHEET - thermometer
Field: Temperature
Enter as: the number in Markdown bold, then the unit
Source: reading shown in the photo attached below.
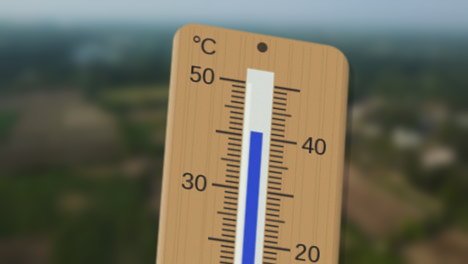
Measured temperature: **41** °C
